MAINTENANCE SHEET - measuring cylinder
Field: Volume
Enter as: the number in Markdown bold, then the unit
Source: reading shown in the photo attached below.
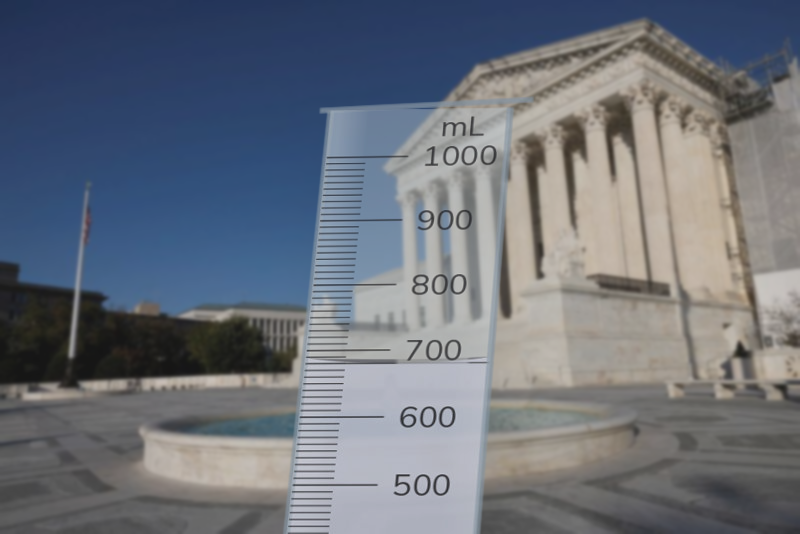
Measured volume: **680** mL
